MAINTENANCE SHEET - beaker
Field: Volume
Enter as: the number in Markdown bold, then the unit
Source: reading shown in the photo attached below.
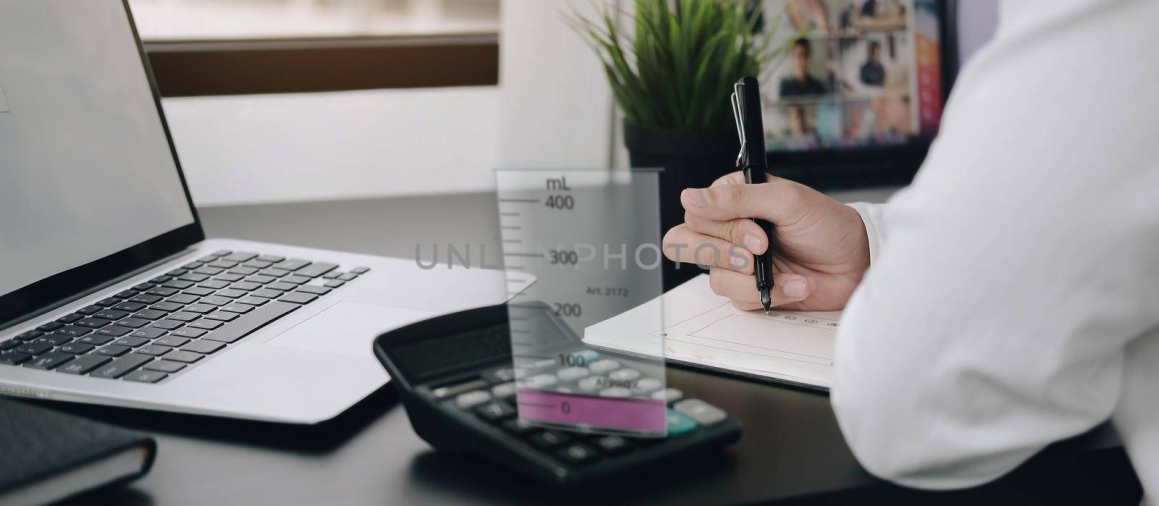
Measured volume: **25** mL
